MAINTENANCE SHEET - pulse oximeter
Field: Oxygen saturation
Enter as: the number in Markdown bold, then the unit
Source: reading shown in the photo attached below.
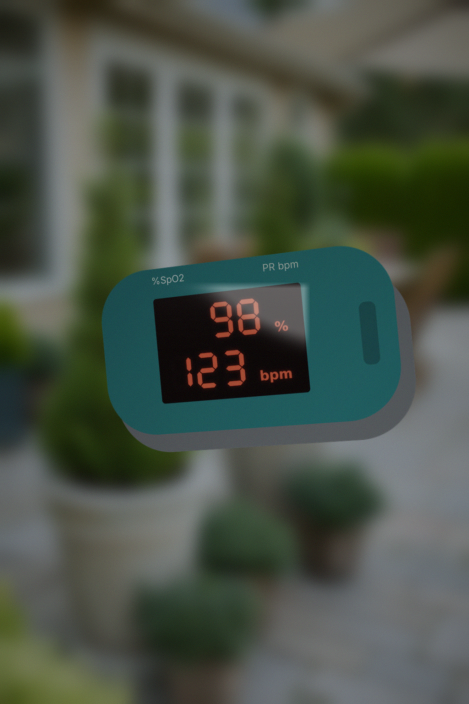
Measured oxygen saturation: **98** %
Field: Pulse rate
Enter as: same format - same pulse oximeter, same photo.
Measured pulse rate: **123** bpm
